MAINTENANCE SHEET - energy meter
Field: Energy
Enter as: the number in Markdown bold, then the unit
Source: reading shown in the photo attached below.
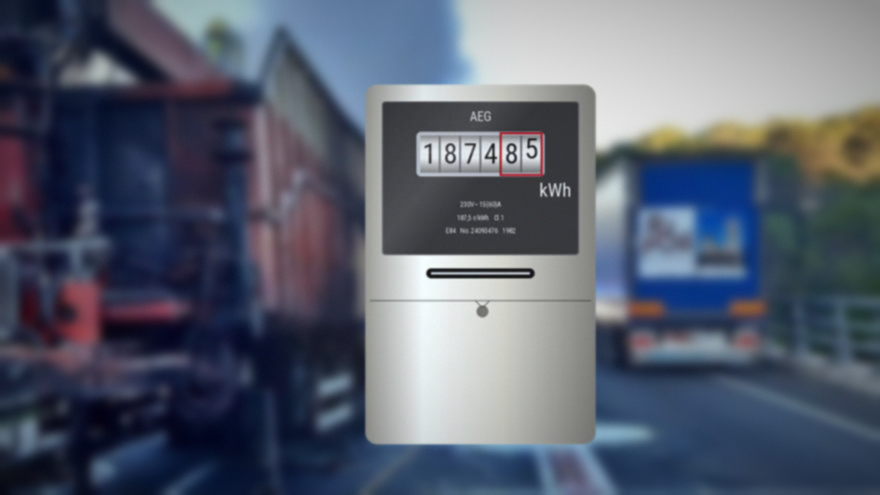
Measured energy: **1874.85** kWh
